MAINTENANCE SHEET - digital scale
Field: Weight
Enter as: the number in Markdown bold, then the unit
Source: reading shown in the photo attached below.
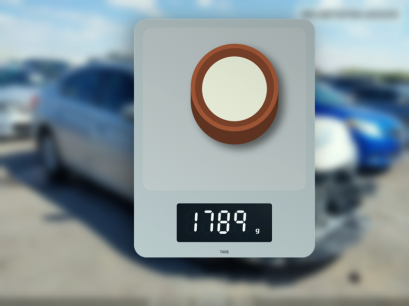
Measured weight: **1789** g
